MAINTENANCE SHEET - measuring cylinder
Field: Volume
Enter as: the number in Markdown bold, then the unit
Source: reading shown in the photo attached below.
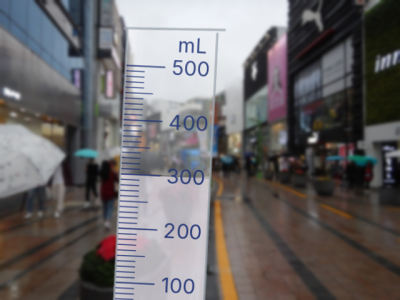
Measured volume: **300** mL
